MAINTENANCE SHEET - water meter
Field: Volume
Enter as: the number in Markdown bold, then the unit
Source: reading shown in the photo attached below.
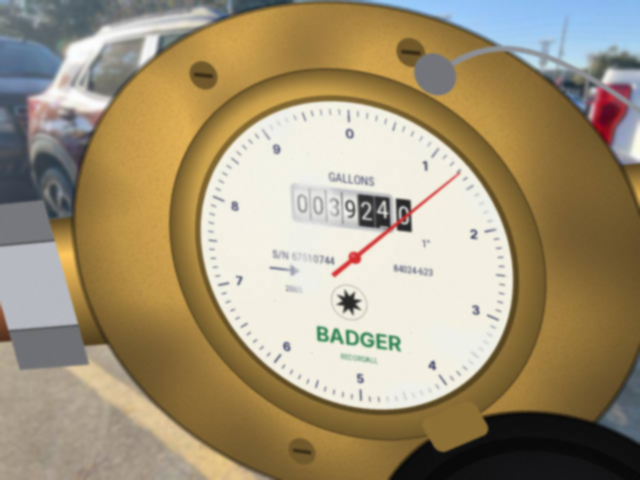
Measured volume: **39241.3** gal
